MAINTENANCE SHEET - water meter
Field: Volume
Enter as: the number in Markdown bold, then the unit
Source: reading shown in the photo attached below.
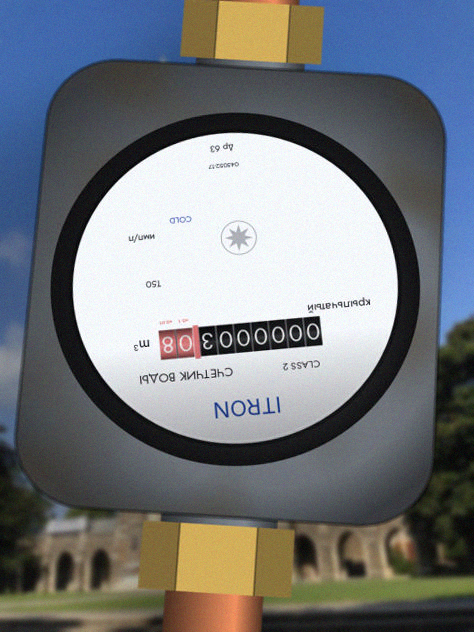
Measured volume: **3.08** m³
